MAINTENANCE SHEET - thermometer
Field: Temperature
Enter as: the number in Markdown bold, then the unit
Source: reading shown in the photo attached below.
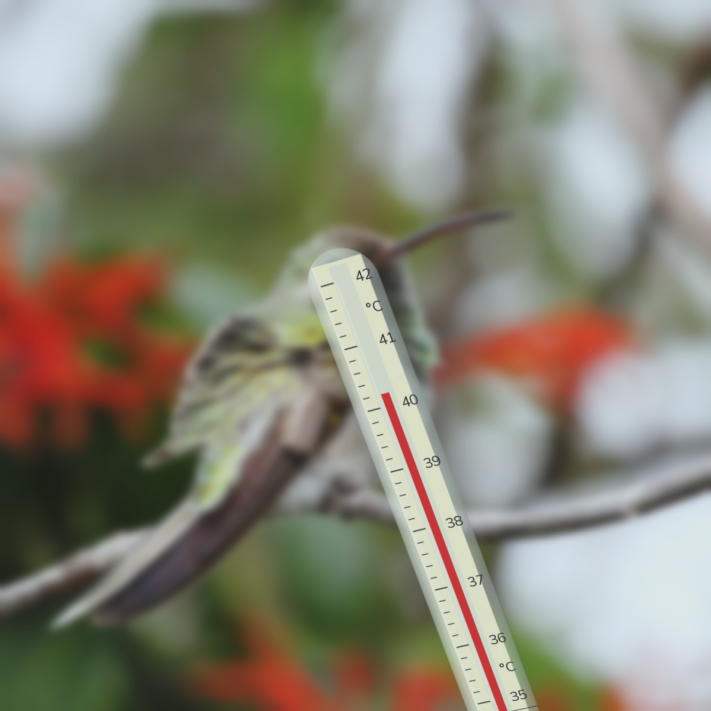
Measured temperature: **40.2** °C
